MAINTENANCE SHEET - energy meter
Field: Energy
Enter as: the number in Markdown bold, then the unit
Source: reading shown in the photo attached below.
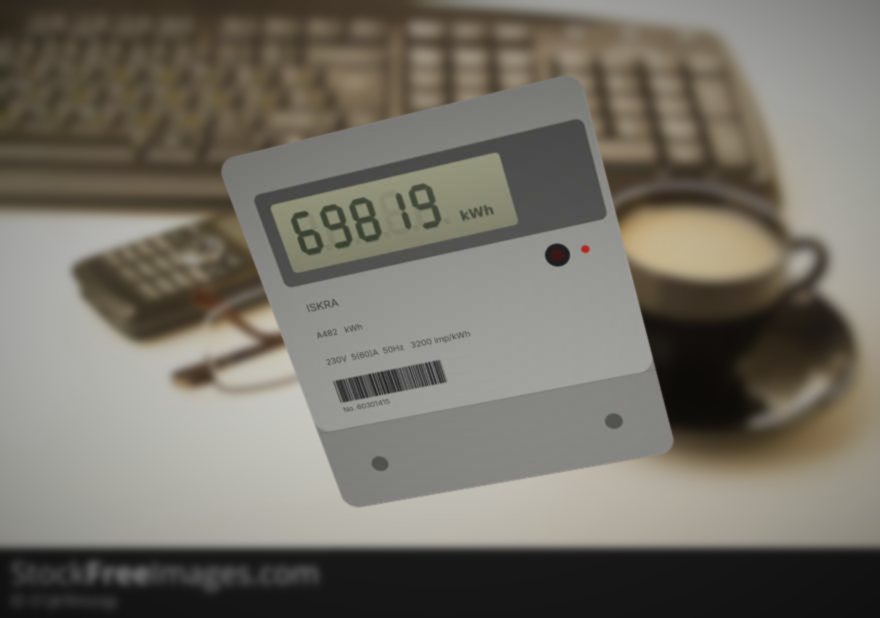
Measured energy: **69819** kWh
